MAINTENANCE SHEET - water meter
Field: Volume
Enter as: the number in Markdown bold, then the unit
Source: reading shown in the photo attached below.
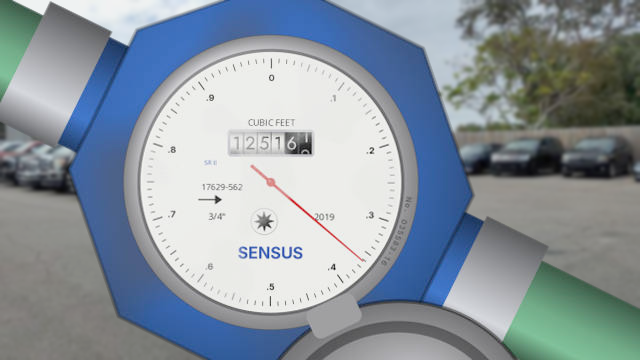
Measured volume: **125161.36** ft³
